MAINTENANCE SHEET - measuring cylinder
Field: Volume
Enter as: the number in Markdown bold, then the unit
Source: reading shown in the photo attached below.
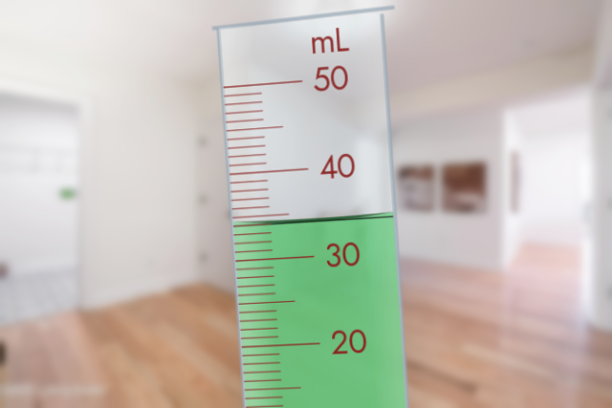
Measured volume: **34** mL
